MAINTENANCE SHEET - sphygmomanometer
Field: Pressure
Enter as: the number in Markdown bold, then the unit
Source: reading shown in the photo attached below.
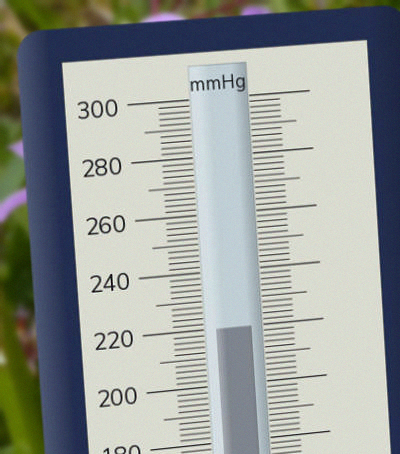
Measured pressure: **220** mmHg
